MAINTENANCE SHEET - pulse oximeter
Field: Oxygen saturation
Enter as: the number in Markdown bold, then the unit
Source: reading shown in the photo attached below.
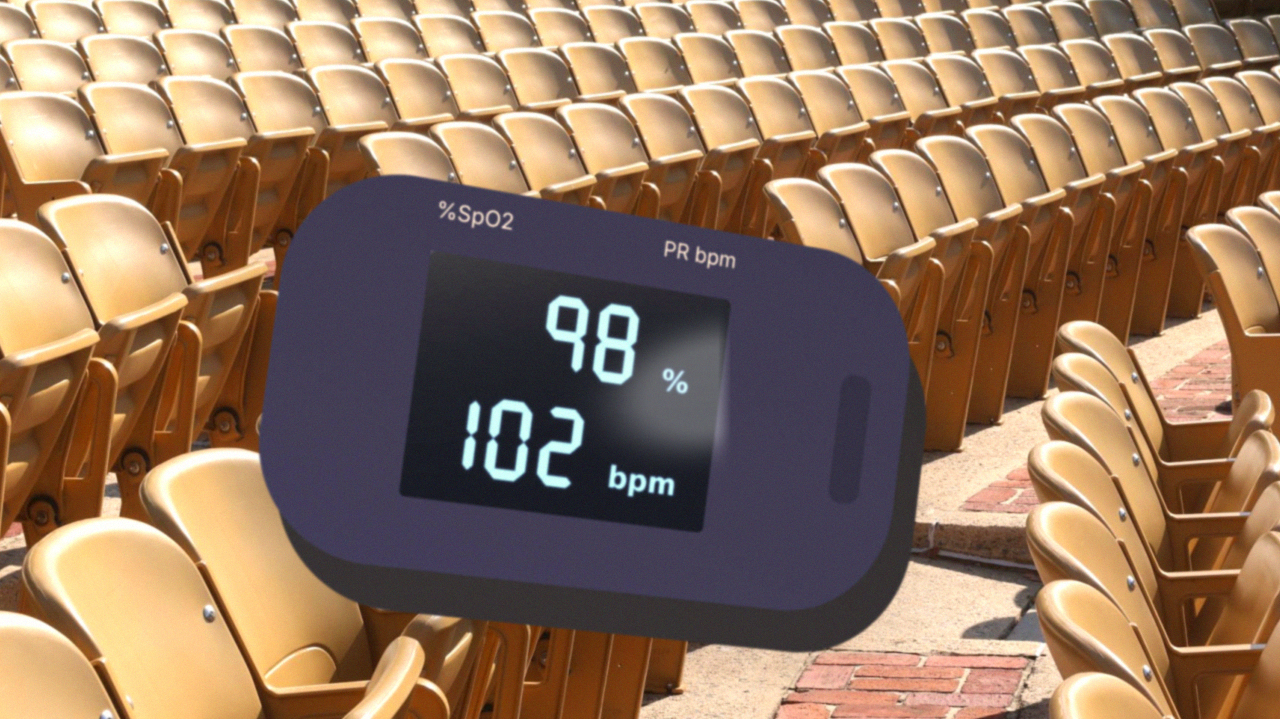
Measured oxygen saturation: **98** %
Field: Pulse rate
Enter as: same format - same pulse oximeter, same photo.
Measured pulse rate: **102** bpm
